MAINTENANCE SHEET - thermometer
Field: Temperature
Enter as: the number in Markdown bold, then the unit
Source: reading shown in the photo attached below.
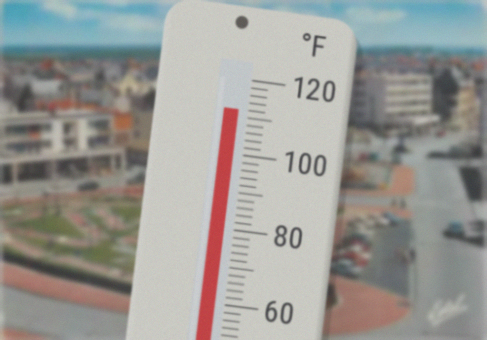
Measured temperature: **112** °F
